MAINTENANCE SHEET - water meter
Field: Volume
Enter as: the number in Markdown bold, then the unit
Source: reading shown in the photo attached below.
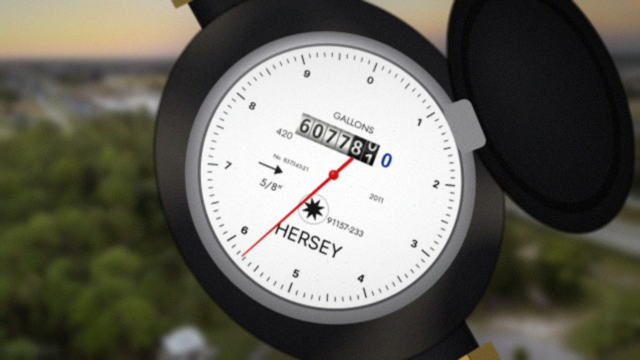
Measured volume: **6077805.7** gal
